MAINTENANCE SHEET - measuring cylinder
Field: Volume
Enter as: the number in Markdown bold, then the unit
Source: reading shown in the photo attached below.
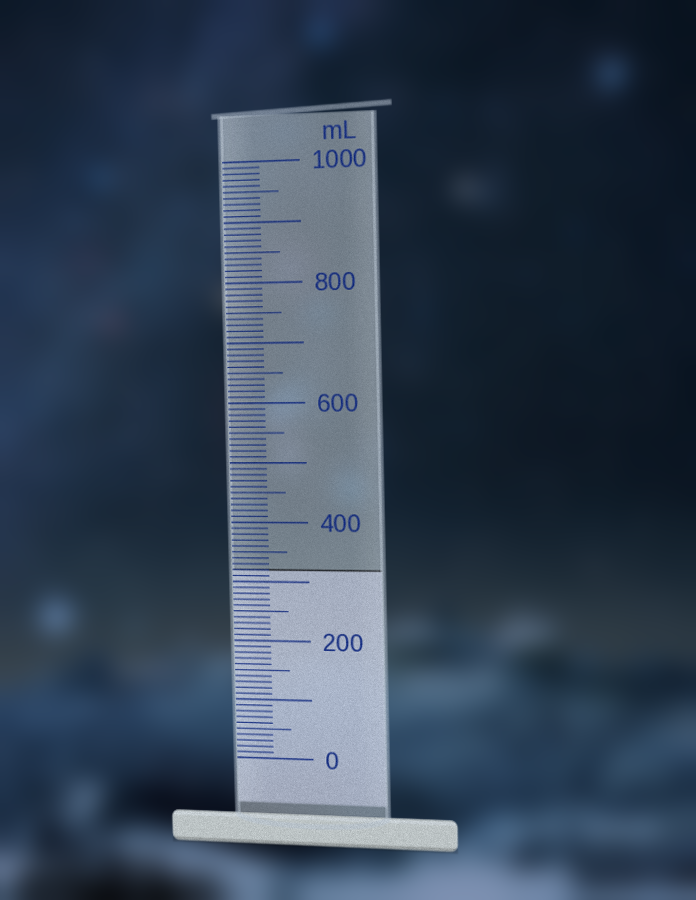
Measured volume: **320** mL
